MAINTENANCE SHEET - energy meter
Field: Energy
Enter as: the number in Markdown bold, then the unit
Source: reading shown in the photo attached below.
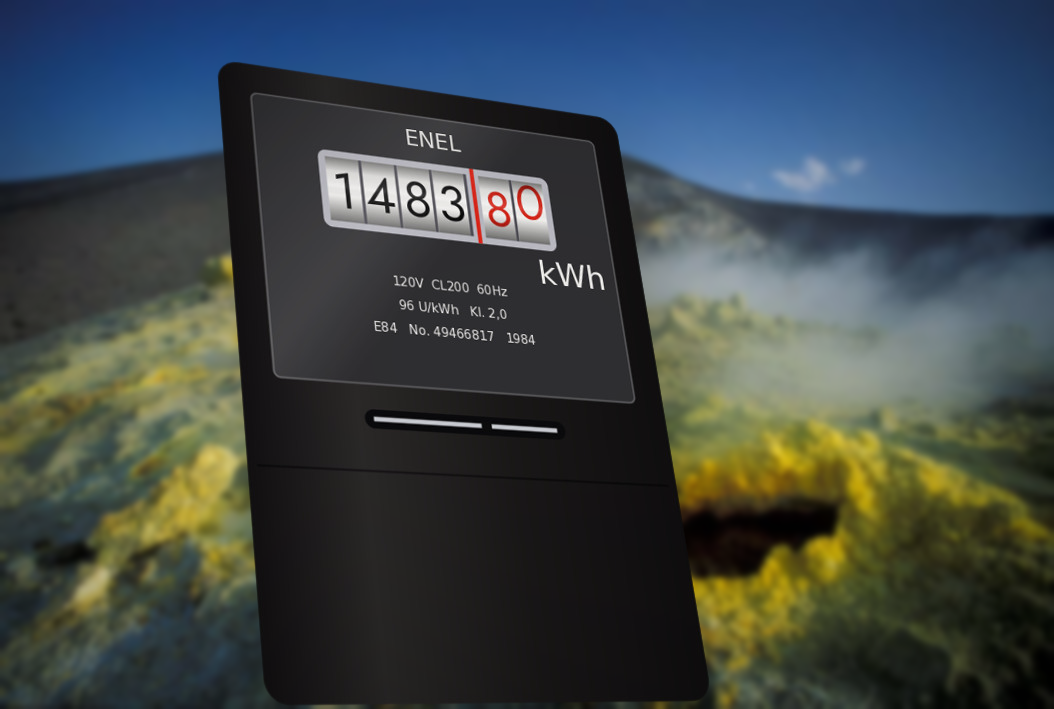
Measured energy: **1483.80** kWh
